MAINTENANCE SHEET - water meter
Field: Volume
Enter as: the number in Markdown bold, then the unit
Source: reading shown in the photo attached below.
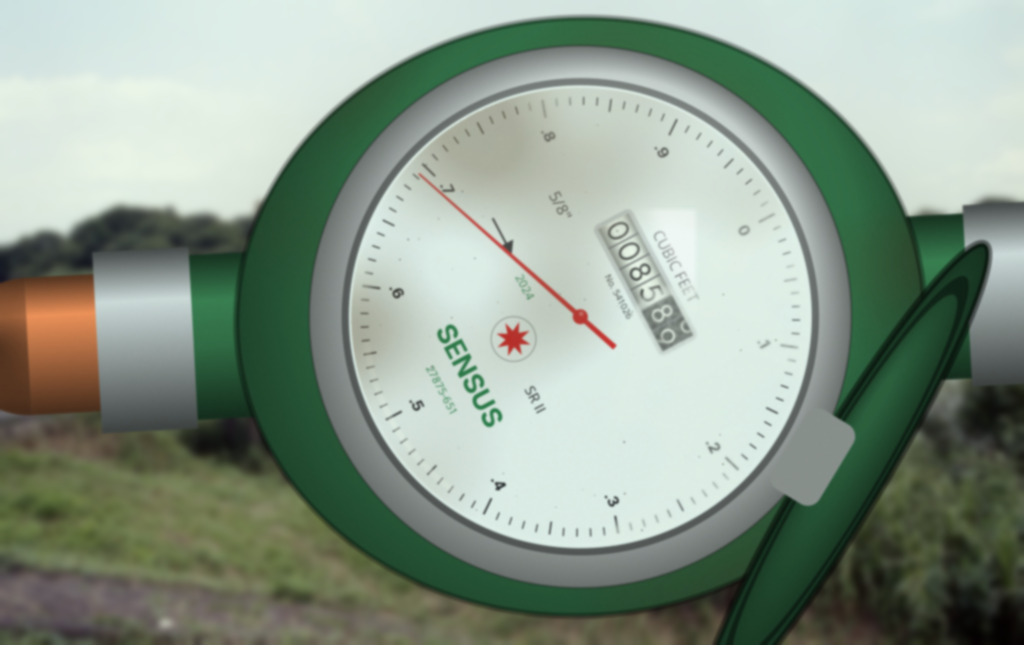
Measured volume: **8588.69** ft³
